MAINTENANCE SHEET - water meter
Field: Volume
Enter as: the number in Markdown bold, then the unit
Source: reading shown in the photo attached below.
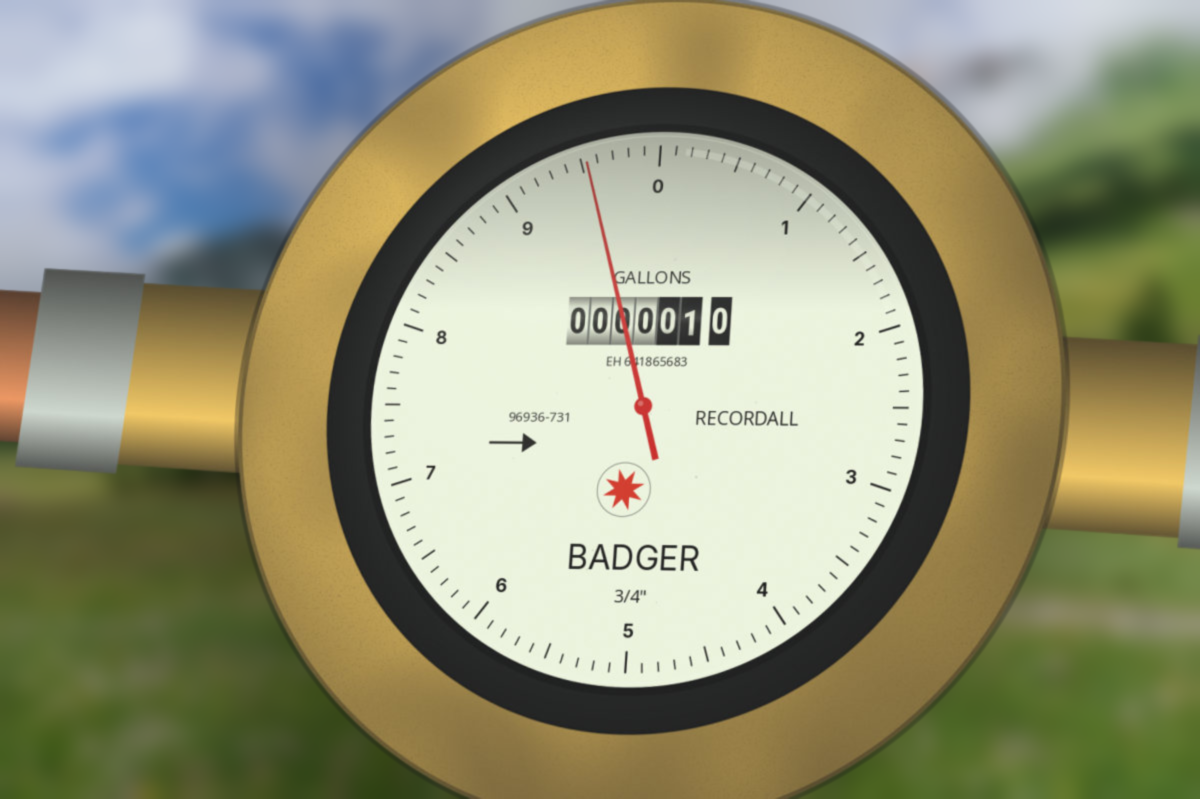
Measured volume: **9.5** gal
